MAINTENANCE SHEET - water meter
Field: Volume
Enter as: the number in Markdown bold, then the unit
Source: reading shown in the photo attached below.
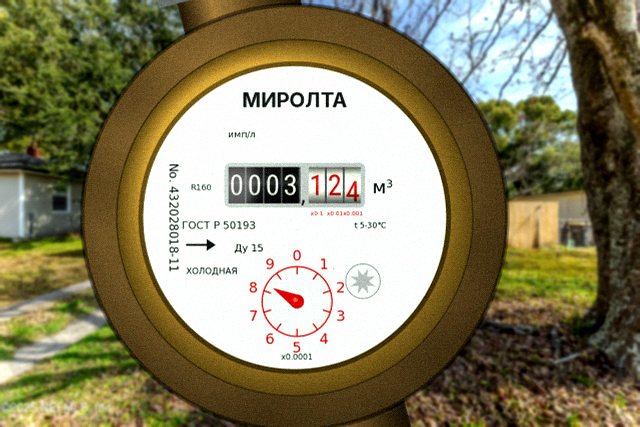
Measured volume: **3.1238** m³
